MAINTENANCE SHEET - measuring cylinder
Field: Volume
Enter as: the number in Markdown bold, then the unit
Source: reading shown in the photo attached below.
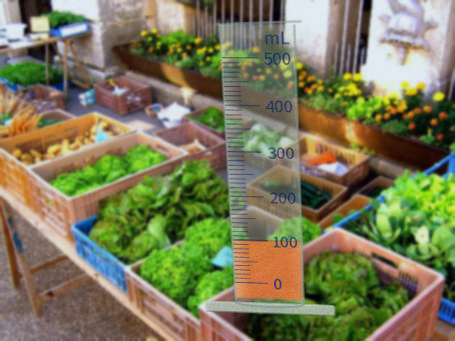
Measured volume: **100** mL
